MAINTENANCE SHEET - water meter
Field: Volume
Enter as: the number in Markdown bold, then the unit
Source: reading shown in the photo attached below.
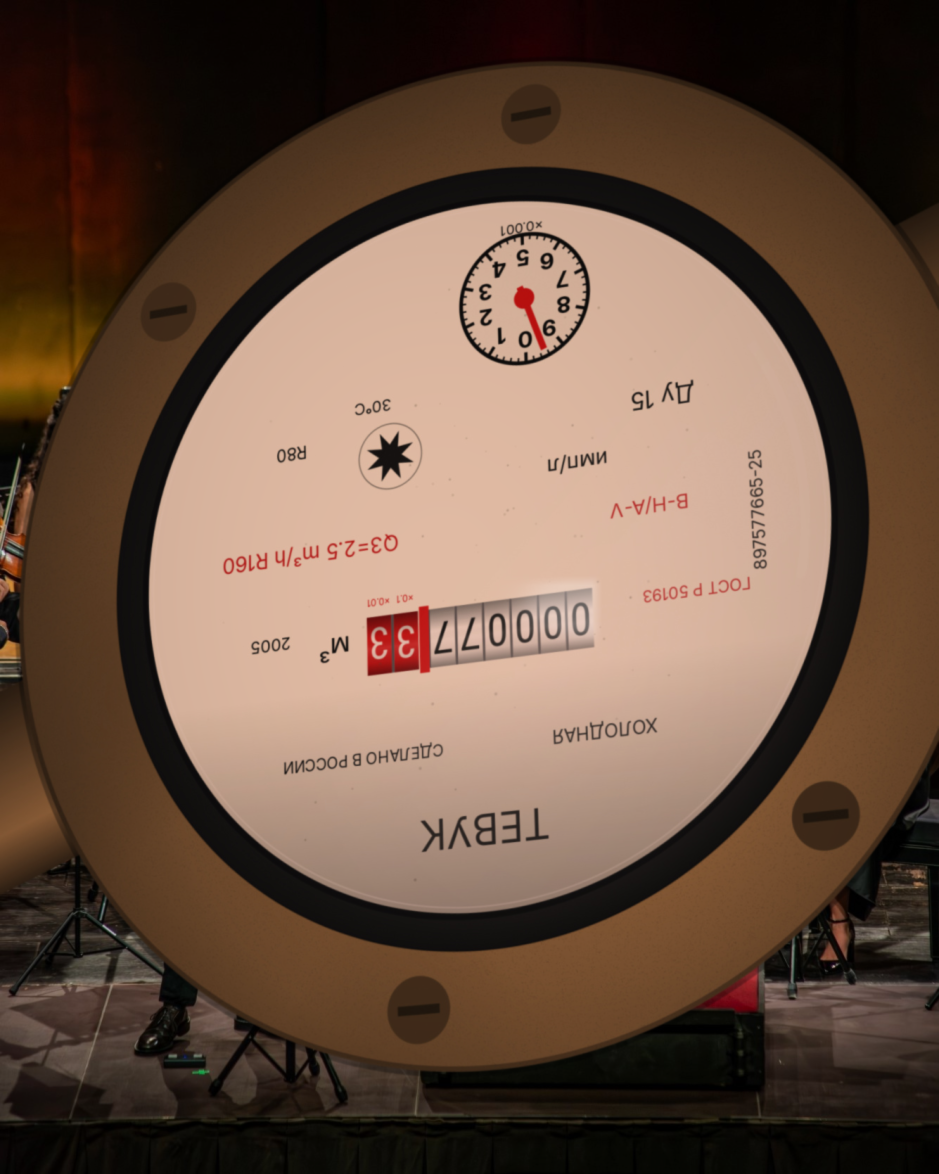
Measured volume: **77.329** m³
